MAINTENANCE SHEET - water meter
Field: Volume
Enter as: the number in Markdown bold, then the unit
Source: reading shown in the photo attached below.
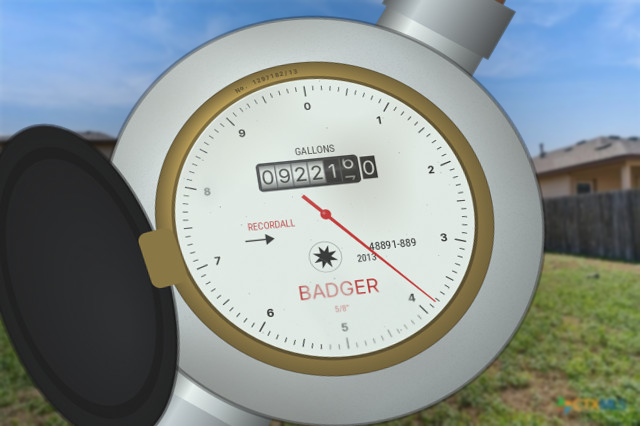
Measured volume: **922163.8** gal
